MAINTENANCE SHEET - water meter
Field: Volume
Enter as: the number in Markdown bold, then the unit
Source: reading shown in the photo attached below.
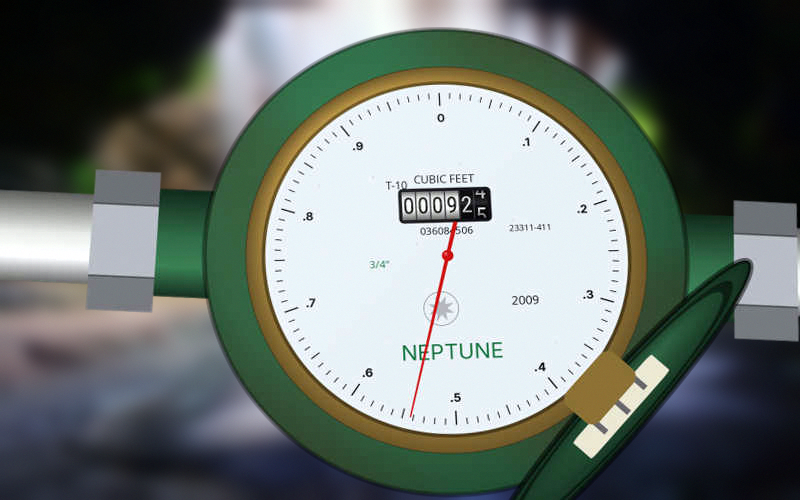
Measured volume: **924.54** ft³
